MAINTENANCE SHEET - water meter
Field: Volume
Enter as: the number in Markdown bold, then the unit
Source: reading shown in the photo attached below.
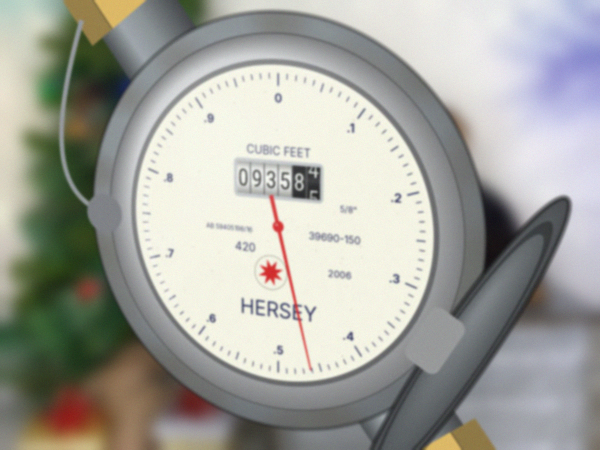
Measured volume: **93584.46** ft³
